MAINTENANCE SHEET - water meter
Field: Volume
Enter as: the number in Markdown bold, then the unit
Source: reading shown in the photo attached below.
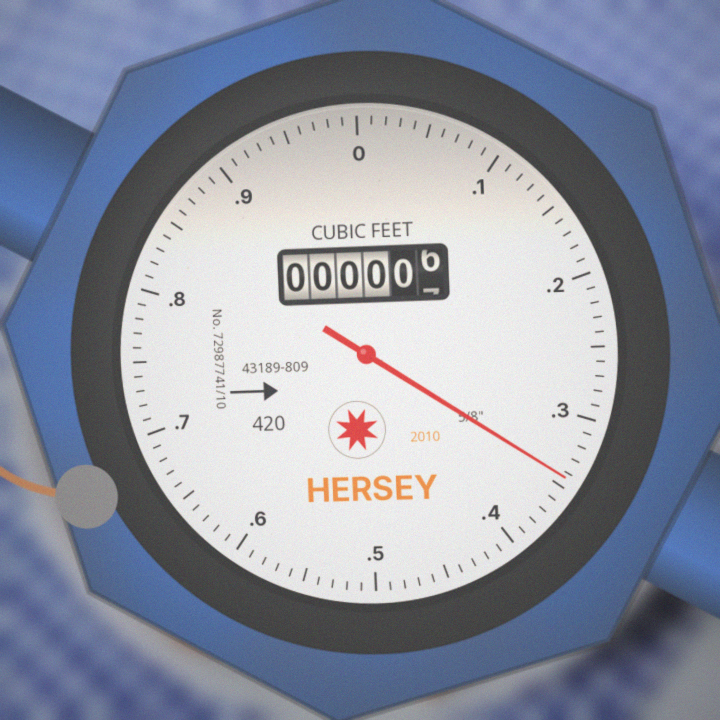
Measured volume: **6.34** ft³
